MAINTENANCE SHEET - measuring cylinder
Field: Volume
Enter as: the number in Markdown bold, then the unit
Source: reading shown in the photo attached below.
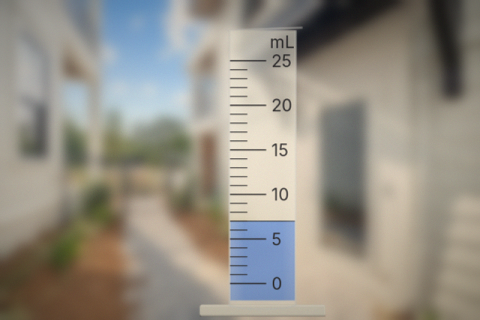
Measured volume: **7** mL
